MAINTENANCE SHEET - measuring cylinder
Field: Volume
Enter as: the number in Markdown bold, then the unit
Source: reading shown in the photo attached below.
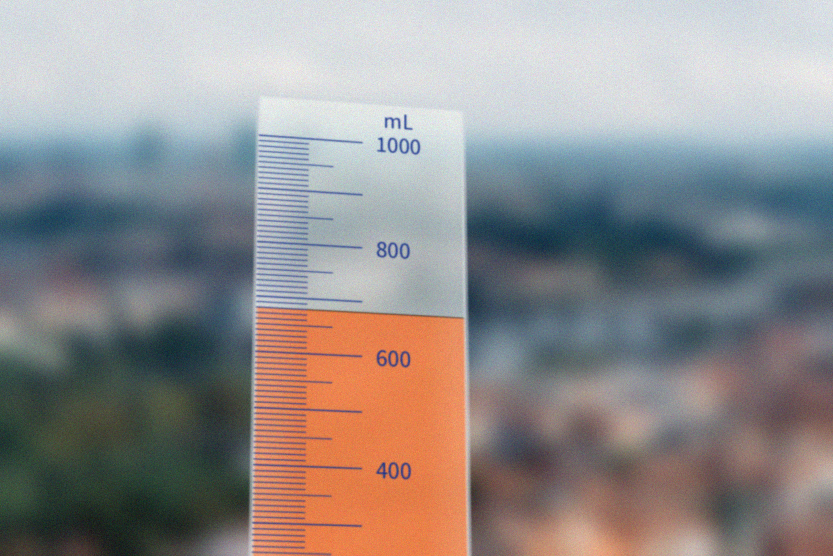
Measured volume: **680** mL
